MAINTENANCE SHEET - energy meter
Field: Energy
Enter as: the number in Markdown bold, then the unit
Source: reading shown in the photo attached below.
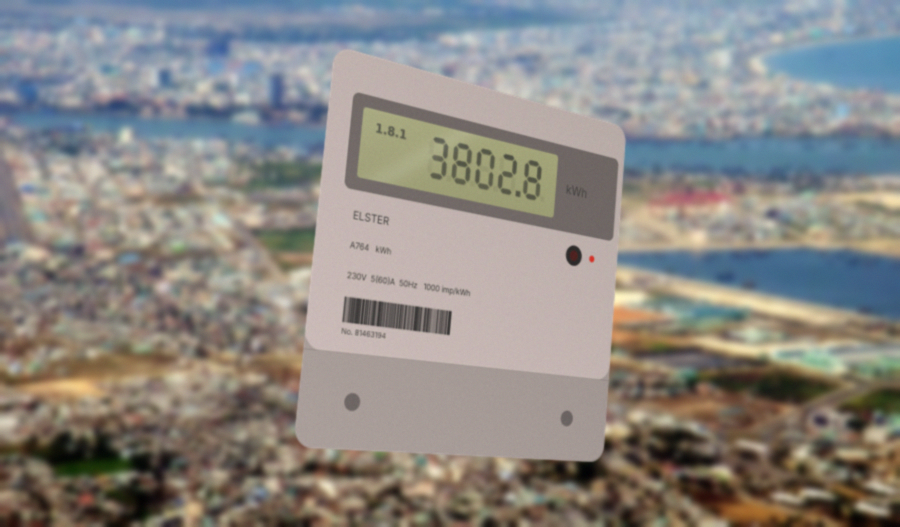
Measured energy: **3802.8** kWh
